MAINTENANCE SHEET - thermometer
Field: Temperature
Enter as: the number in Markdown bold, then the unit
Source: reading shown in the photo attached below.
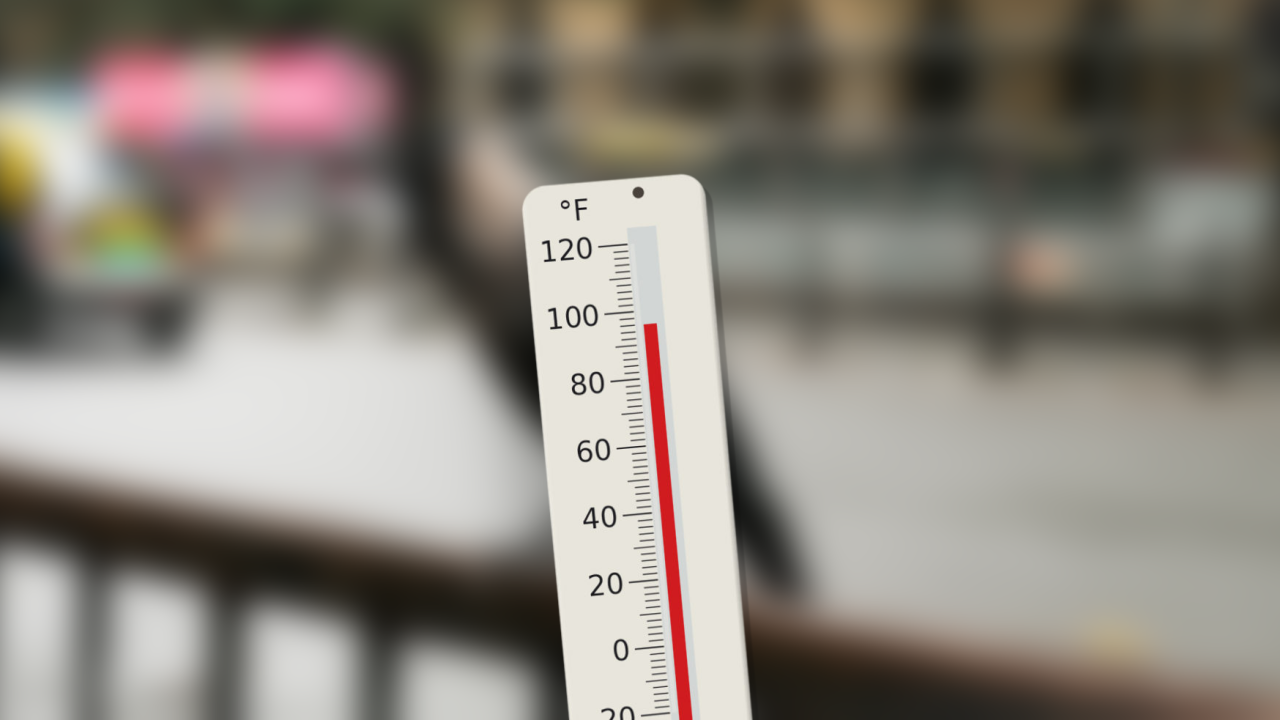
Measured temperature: **96** °F
